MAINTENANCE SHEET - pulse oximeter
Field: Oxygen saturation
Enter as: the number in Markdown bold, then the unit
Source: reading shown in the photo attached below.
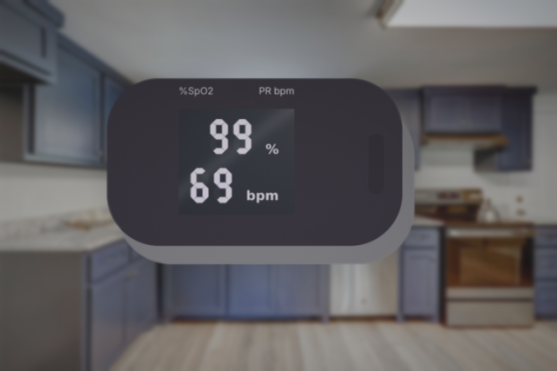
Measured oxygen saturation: **99** %
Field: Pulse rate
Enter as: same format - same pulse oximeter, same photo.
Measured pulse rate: **69** bpm
